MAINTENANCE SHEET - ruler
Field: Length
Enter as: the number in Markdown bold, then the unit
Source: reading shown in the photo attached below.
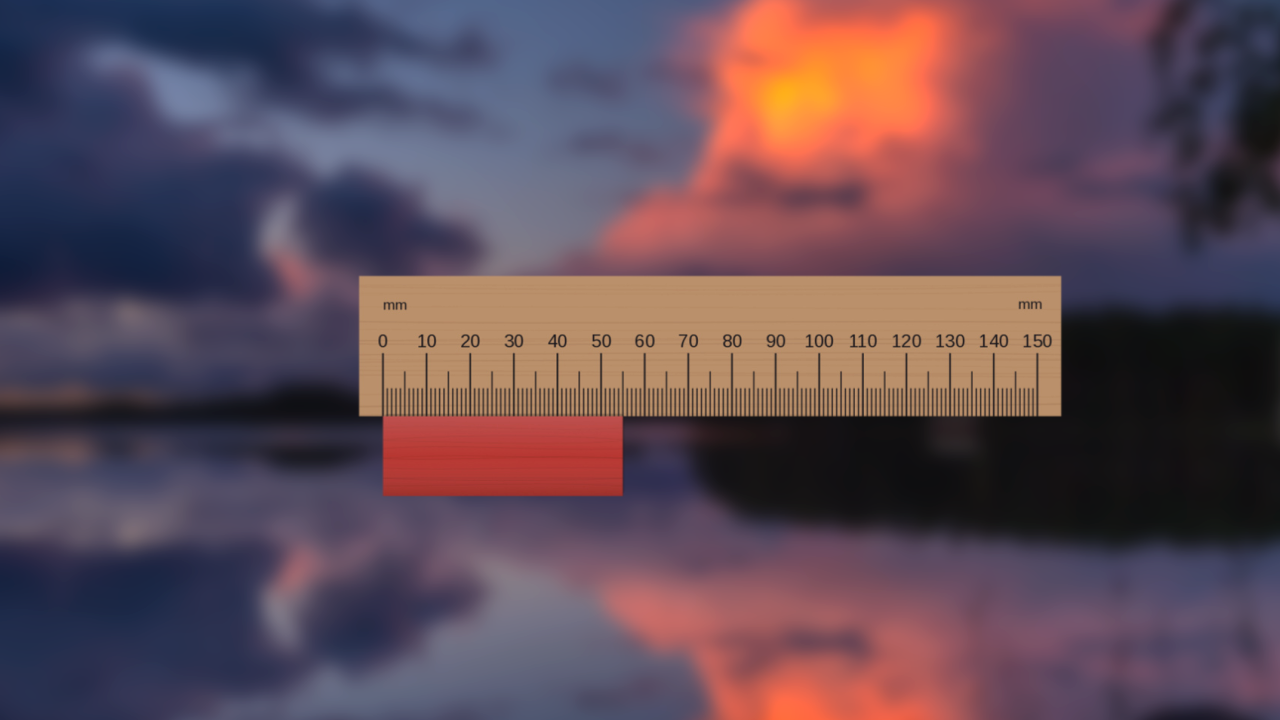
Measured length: **55** mm
